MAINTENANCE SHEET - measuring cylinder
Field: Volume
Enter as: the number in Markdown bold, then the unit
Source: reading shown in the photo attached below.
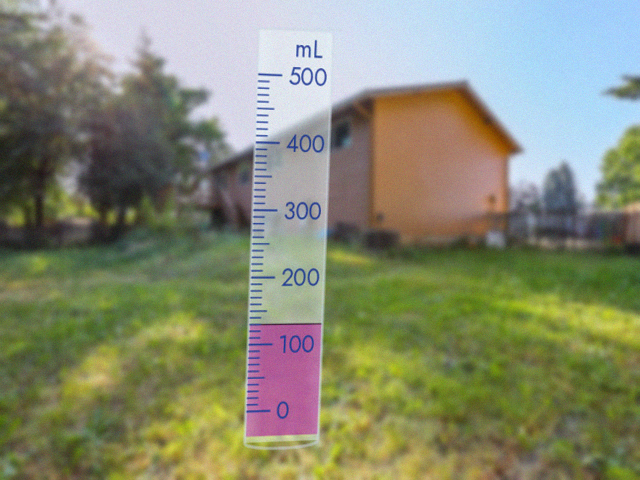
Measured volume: **130** mL
